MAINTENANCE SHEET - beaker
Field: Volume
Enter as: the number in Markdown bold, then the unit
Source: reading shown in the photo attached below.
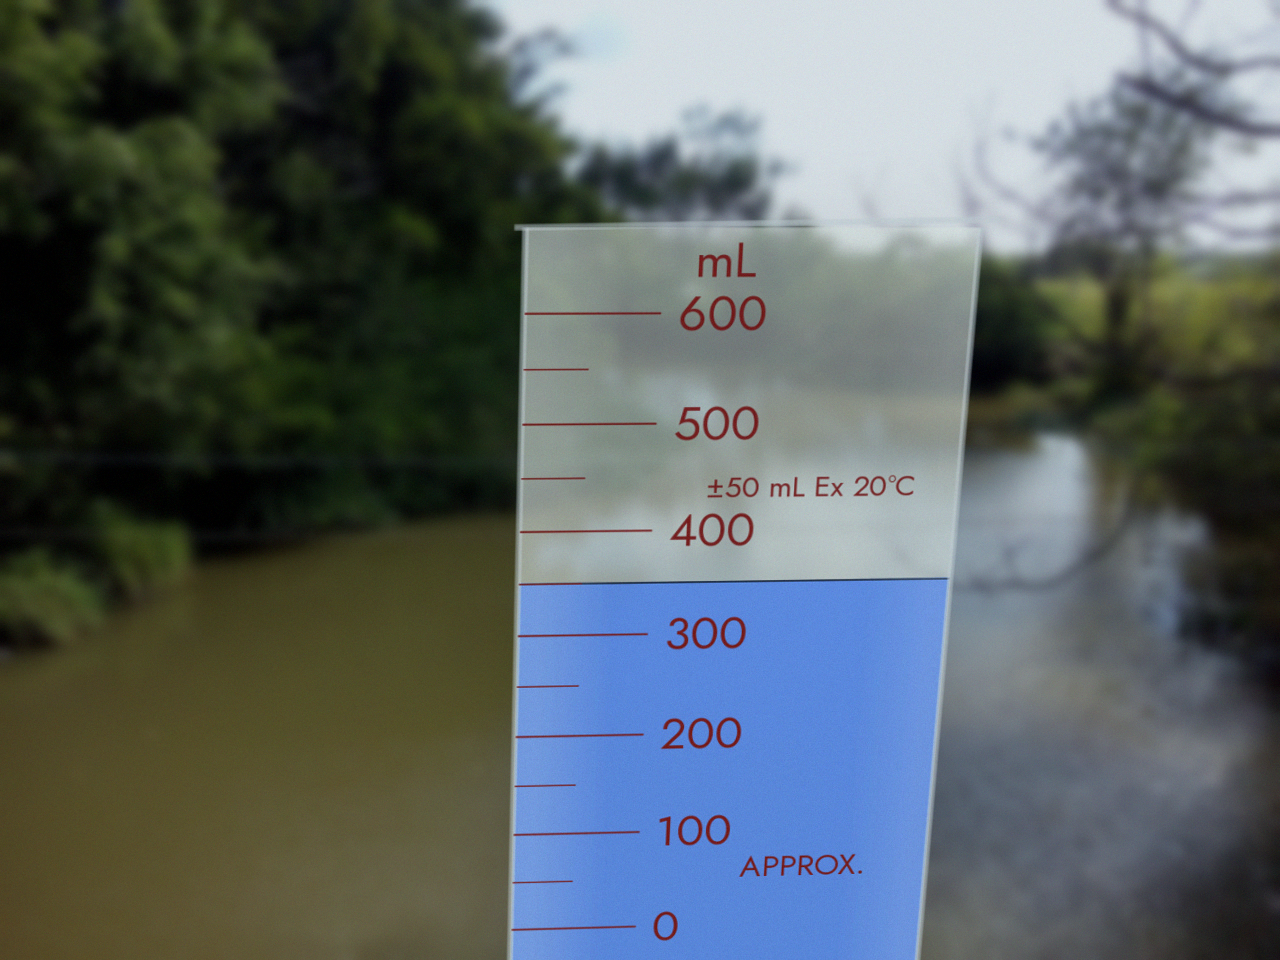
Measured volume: **350** mL
